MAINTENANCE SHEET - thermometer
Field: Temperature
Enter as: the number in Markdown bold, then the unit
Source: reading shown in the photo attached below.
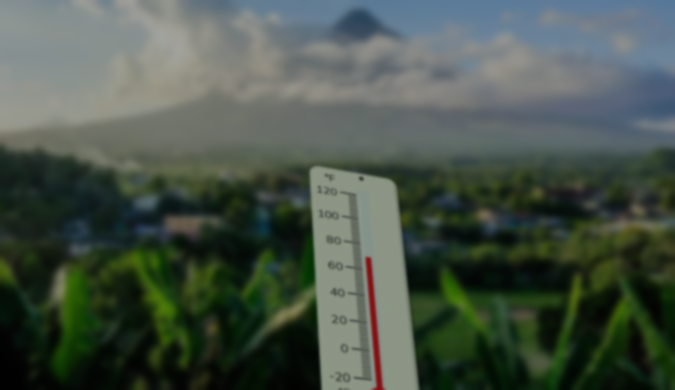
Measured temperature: **70** °F
